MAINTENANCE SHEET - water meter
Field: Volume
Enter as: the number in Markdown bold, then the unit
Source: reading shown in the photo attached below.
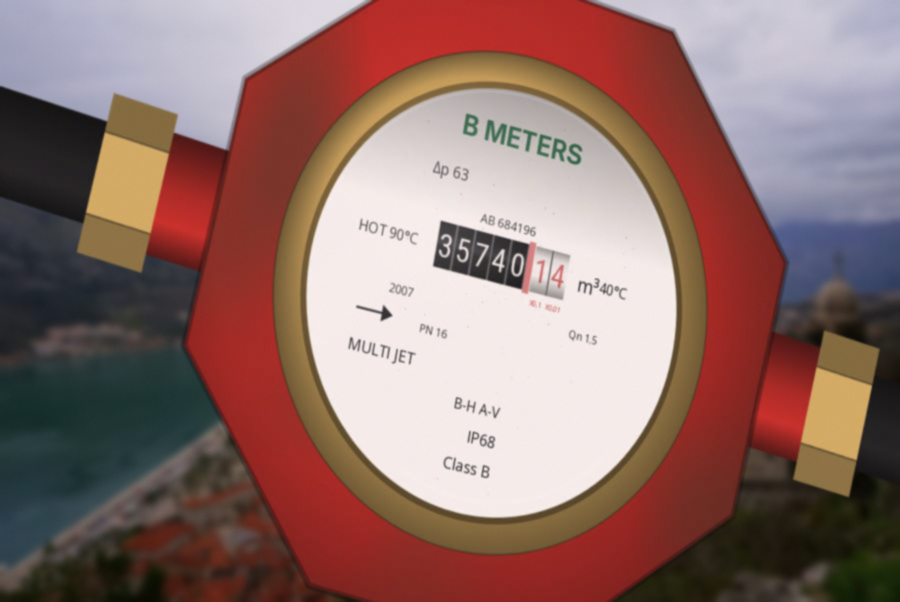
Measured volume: **35740.14** m³
